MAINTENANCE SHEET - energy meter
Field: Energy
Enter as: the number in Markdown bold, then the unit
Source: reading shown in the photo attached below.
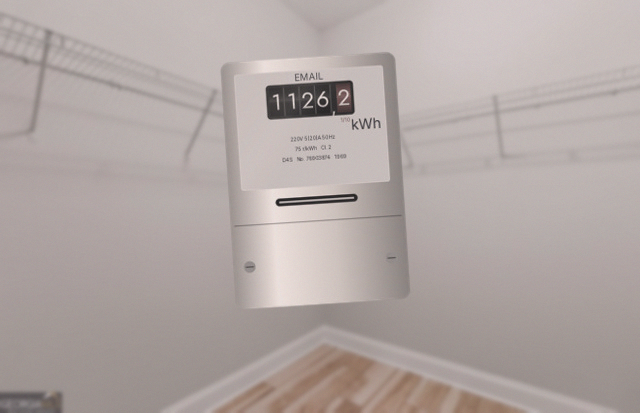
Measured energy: **1126.2** kWh
